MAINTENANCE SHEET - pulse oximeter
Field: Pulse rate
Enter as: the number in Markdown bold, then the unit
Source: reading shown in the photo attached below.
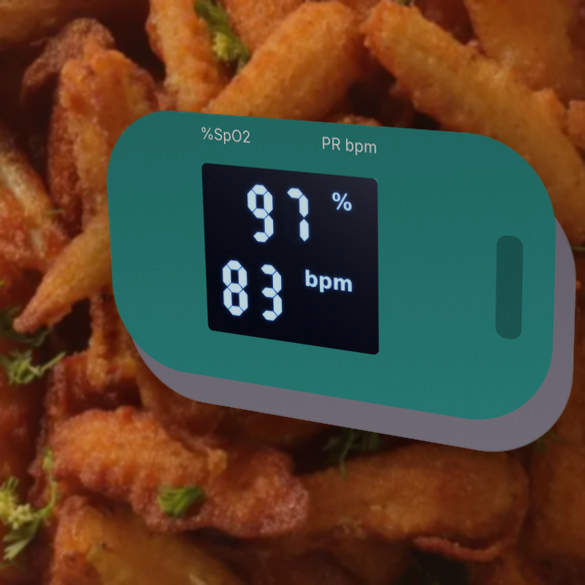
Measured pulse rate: **83** bpm
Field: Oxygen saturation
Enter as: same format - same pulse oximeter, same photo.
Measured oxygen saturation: **97** %
